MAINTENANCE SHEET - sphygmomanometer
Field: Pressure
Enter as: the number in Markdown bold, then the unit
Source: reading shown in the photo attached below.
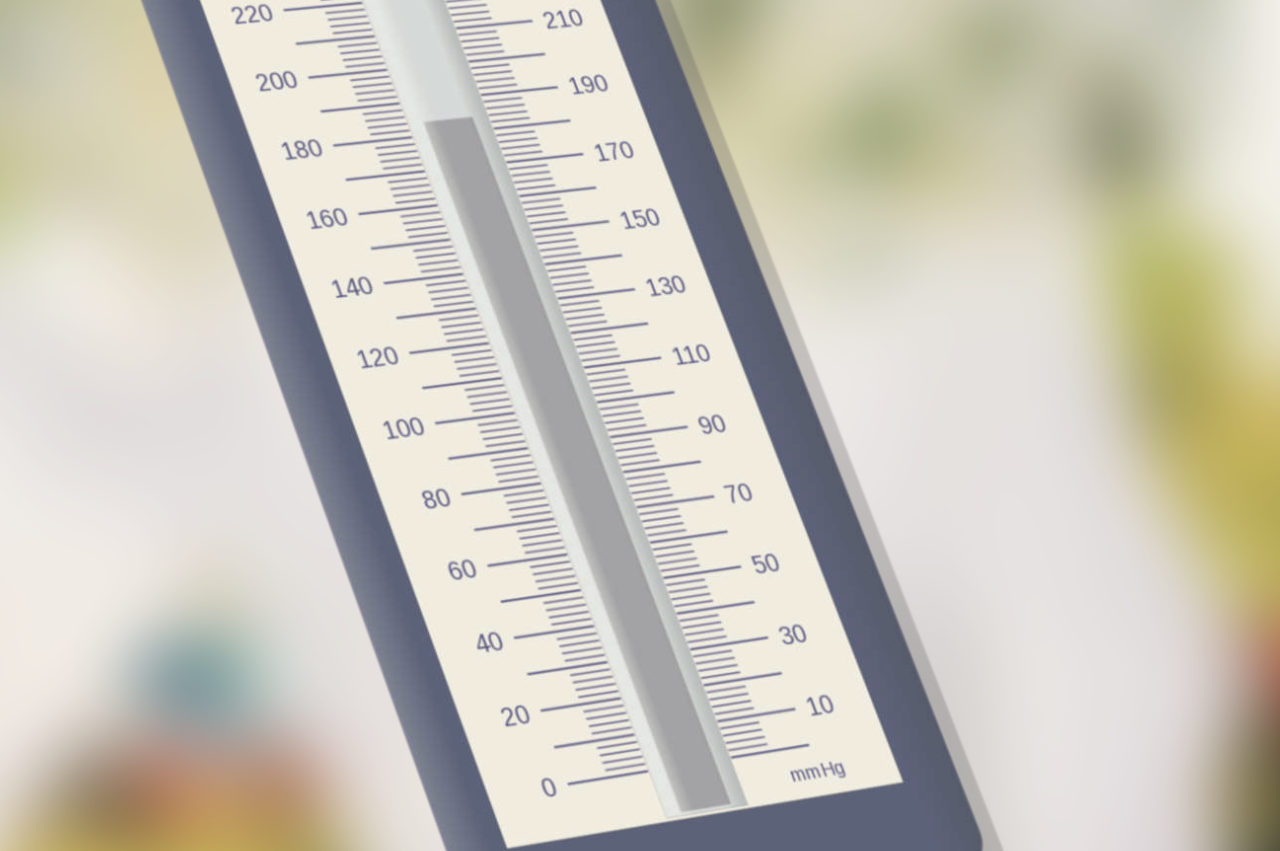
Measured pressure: **184** mmHg
